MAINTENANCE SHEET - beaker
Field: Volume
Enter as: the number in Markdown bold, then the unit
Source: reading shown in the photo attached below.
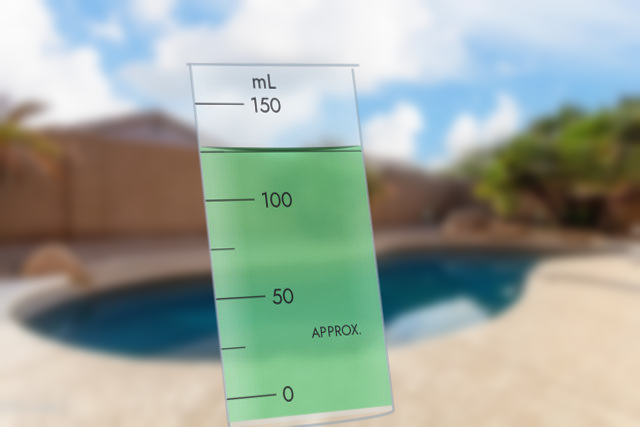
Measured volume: **125** mL
